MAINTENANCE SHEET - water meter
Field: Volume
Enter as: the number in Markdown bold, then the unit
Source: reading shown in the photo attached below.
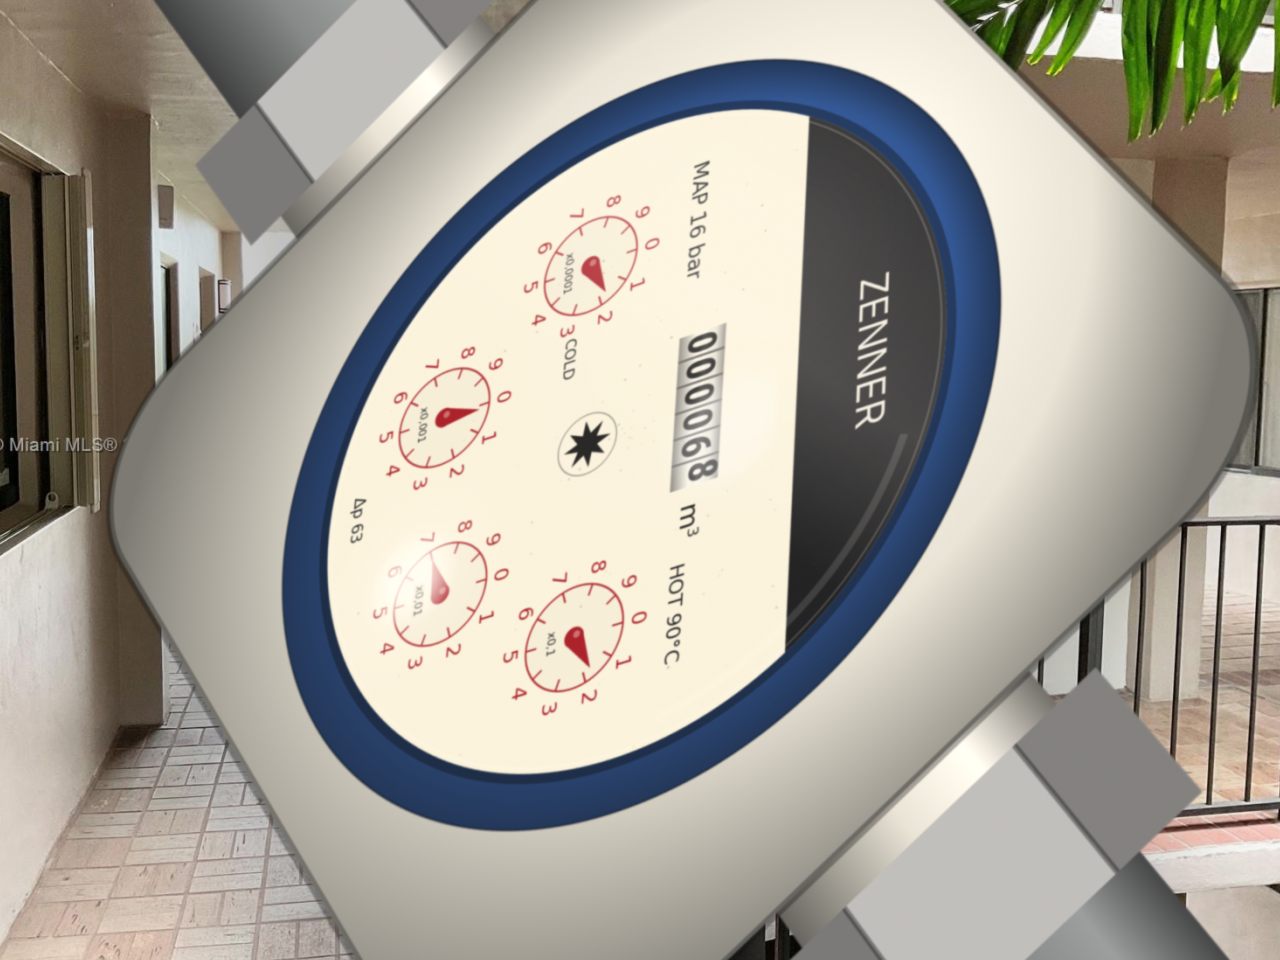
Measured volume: **68.1701** m³
